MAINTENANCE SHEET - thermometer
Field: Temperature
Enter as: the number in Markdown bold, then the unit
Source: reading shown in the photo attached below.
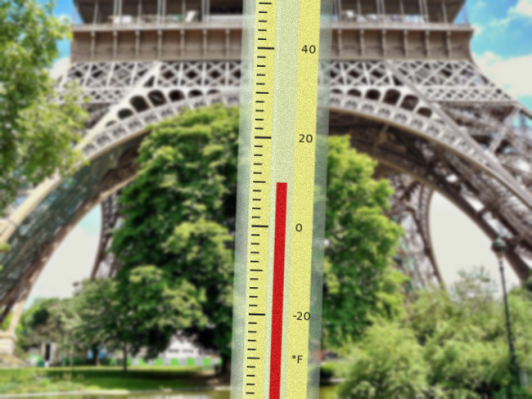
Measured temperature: **10** °F
